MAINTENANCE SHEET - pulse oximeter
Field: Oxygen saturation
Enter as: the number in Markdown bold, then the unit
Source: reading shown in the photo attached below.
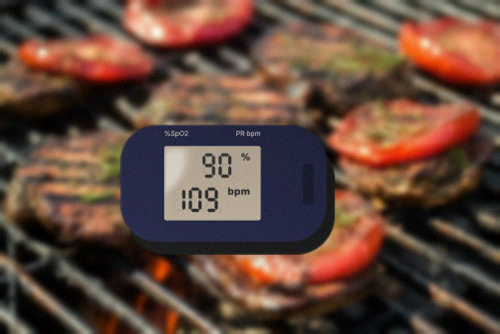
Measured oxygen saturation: **90** %
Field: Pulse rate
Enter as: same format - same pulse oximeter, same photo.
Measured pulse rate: **109** bpm
